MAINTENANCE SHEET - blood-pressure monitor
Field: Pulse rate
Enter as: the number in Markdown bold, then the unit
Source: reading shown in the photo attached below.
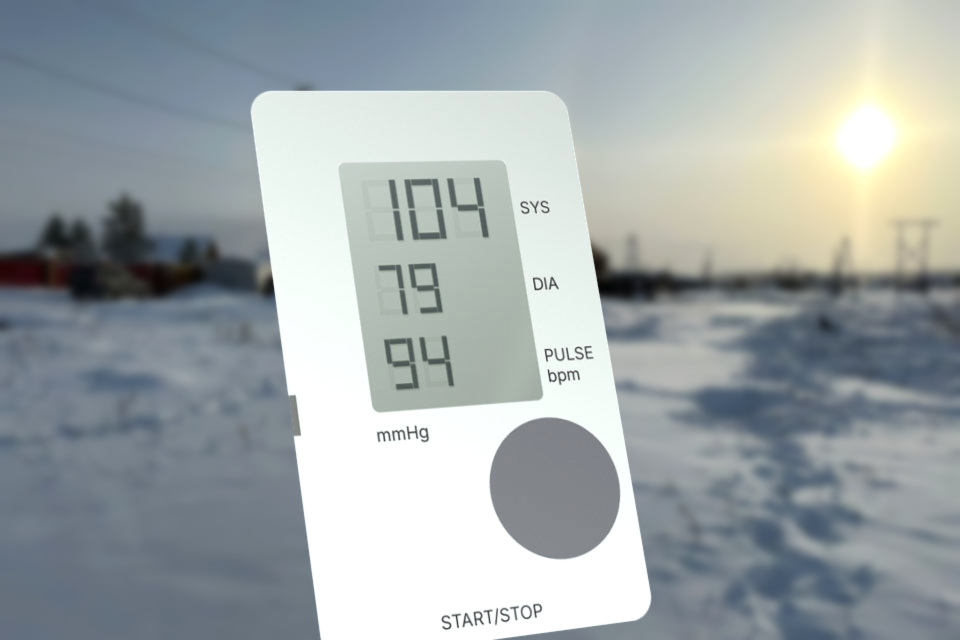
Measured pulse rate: **94** bpm
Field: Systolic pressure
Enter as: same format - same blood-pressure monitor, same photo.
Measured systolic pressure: **104** mmHg
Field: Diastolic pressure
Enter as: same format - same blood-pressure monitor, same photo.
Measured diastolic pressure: **79** mmHg
